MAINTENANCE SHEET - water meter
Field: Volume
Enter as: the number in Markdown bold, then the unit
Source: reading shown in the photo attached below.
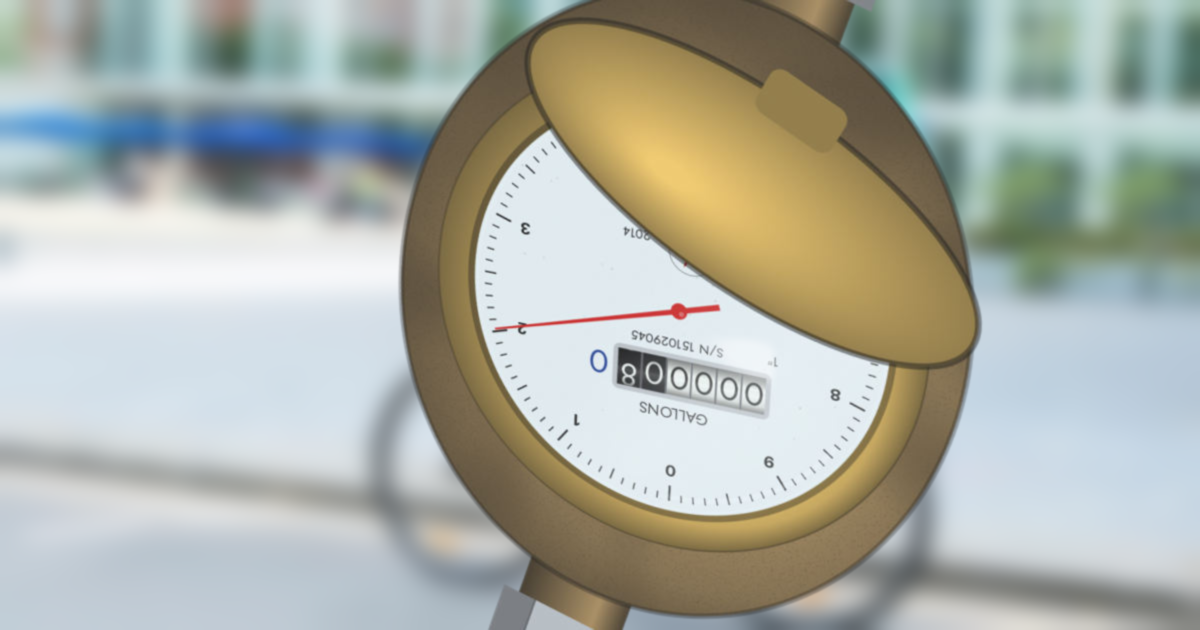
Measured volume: **82.0** gal
